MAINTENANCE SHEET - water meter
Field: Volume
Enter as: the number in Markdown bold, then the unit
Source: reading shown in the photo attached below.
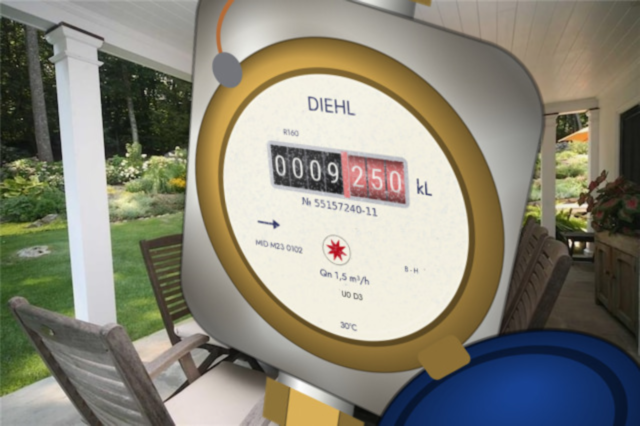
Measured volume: **9.250** kL
